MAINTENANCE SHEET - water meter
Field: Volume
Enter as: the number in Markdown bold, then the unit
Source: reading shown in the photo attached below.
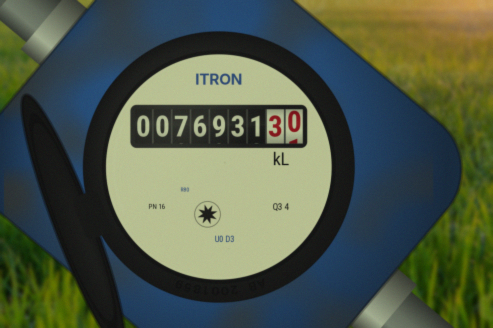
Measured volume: **76931.30** kL
